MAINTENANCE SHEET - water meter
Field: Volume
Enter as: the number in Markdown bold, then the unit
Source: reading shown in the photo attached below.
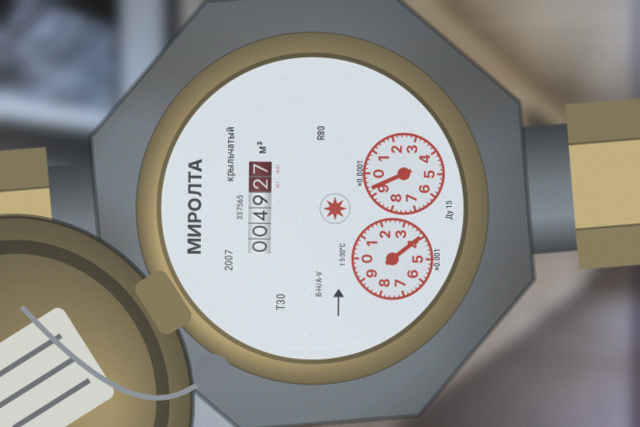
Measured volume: **49.2739** m³
